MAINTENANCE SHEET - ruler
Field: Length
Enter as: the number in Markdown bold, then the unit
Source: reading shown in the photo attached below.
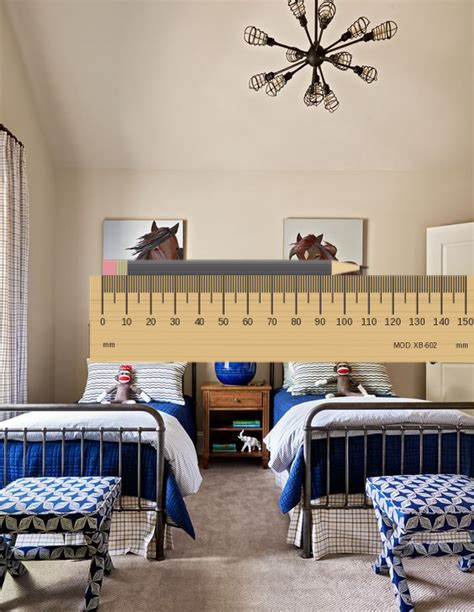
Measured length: **110** mm
